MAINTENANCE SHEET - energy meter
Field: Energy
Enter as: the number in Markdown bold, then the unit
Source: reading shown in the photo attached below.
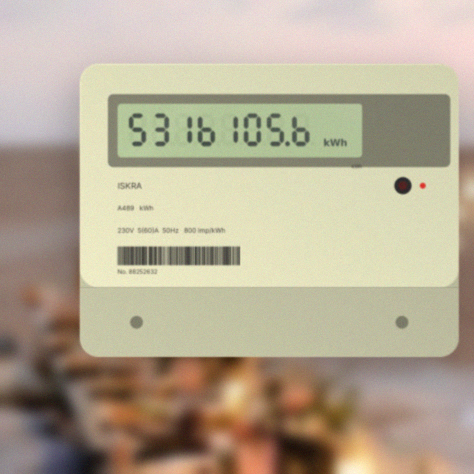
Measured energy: **5316105.6** kWh
